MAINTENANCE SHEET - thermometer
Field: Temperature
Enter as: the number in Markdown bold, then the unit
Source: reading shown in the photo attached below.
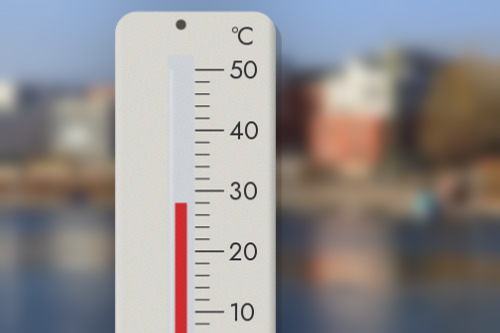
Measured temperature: **28** °C
